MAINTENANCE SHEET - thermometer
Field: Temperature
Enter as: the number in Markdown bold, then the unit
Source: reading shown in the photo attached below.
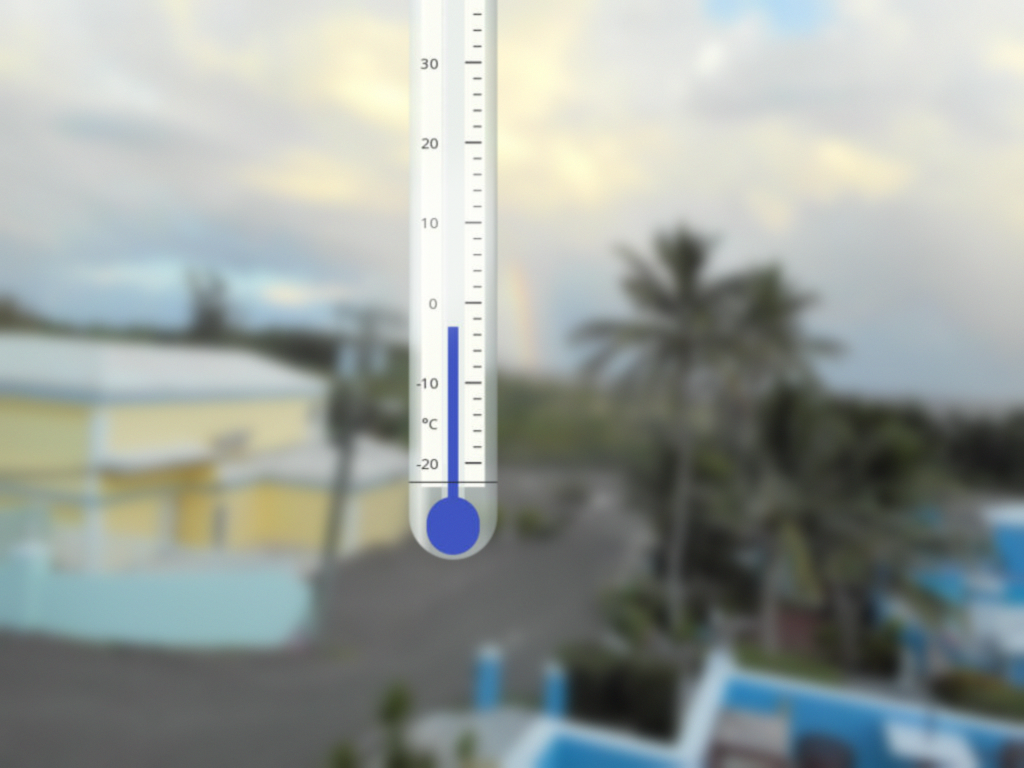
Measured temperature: **-3** °C
